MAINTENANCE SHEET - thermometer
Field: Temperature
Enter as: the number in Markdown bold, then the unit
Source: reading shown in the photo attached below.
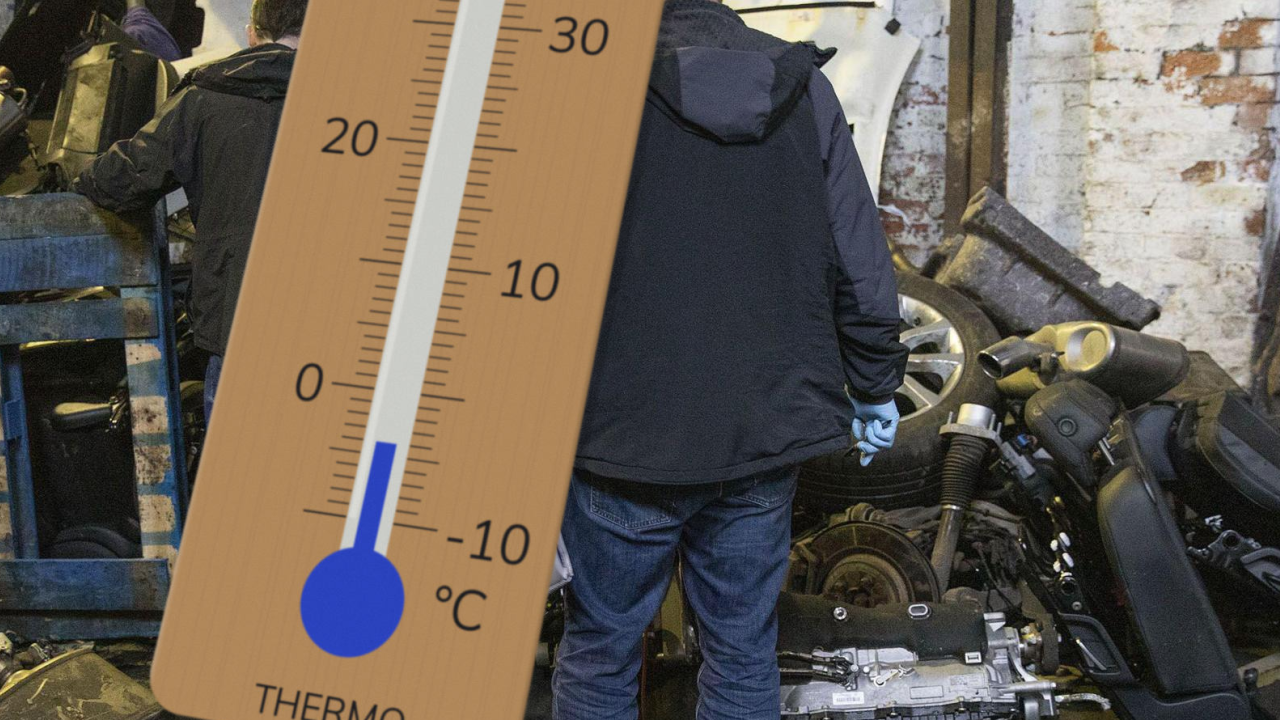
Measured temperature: **-4** °C
